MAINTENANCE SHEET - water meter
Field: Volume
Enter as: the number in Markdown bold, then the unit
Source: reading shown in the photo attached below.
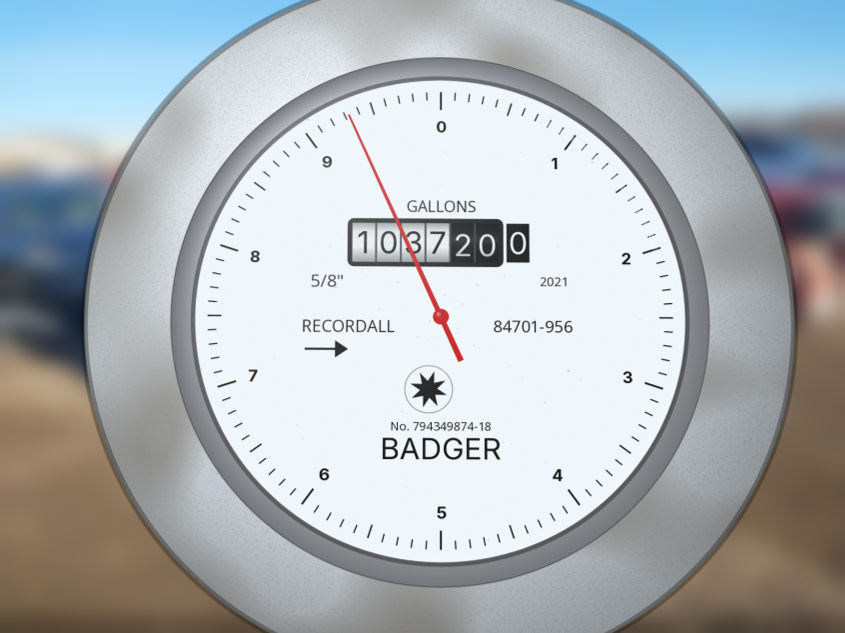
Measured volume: **1037199.3** gal
